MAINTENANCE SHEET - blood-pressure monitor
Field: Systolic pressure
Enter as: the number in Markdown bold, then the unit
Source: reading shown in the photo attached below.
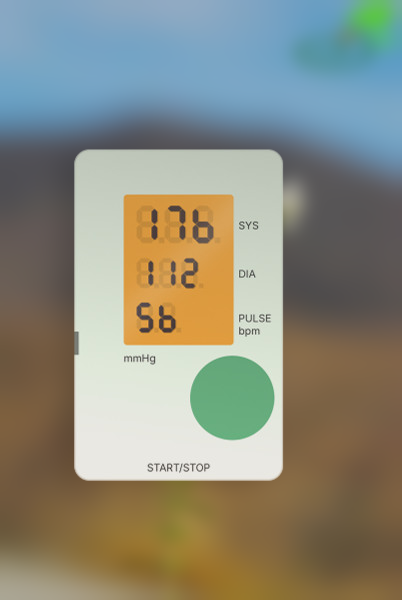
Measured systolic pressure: **176** mmHg
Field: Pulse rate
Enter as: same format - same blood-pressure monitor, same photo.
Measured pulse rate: **56** bpm
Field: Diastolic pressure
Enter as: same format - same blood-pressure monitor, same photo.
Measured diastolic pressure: **112** mmHg
